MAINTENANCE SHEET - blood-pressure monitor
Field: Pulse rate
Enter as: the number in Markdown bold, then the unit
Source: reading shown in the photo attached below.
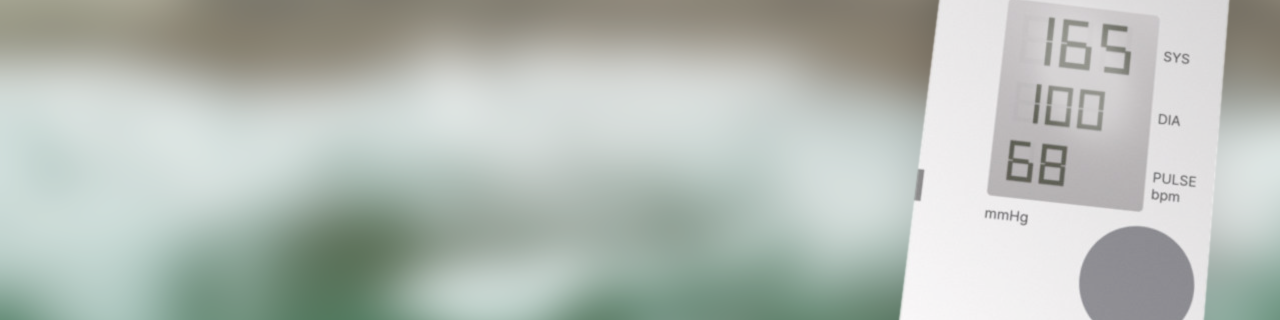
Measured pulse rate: **68** bpm
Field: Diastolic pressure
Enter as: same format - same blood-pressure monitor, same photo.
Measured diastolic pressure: **100** mmHg
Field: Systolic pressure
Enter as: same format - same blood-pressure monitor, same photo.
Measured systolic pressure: **165** mmHg
